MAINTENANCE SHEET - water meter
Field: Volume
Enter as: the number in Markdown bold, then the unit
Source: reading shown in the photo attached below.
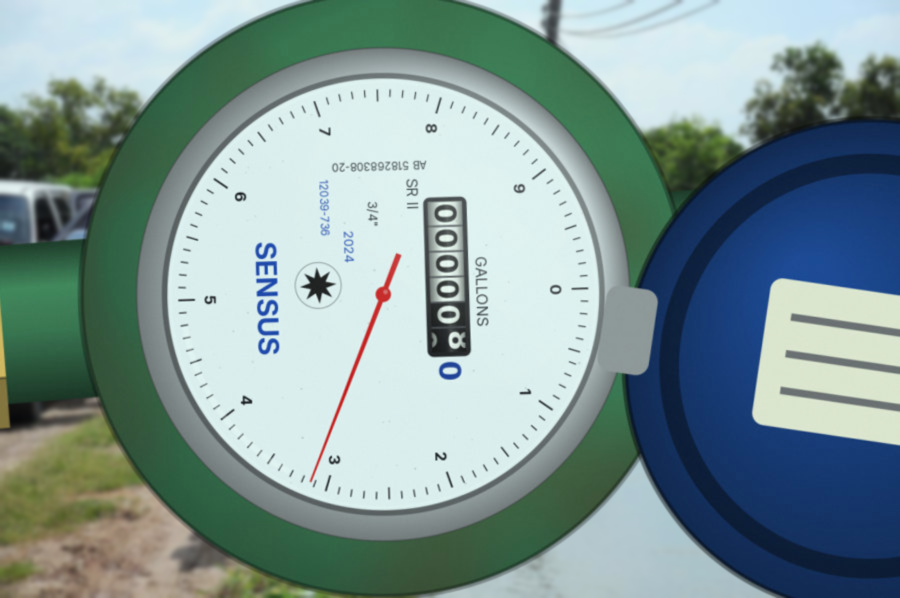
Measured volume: **83.1** gal
